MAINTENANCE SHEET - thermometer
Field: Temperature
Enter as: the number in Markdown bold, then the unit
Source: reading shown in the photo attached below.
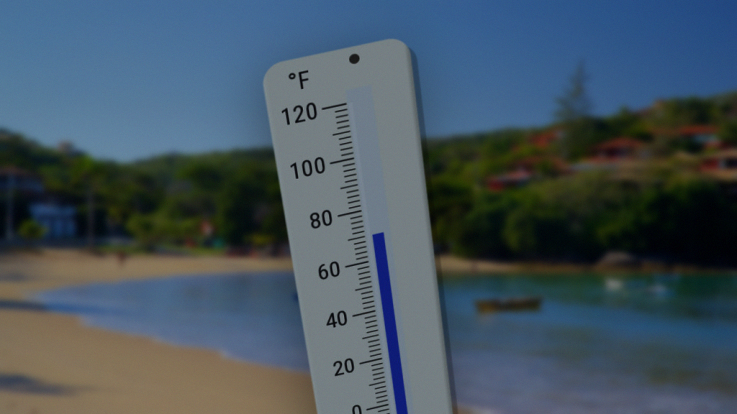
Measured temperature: **70** °F
